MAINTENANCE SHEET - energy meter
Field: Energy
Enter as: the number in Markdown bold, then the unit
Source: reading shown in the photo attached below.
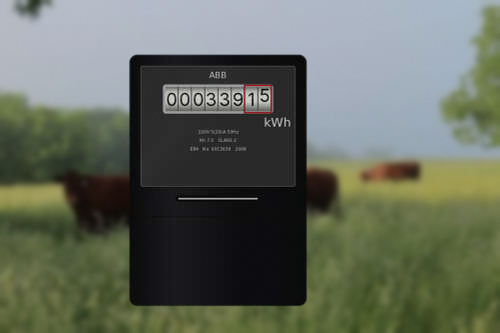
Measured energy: **339.15** kWh
